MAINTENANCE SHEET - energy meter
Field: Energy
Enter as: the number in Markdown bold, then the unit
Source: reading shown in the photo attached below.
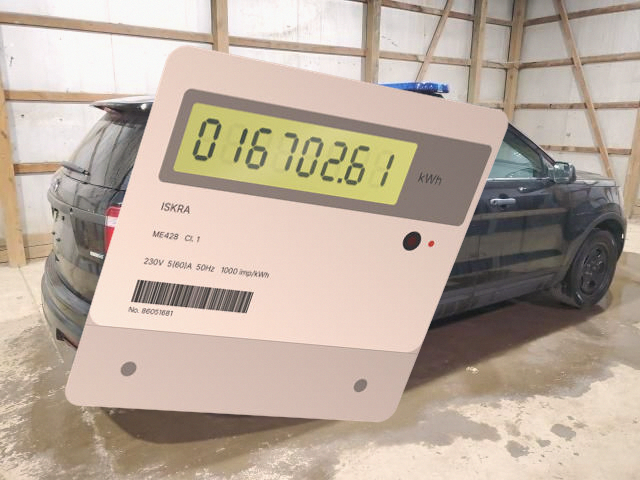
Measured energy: **16702.61** kWh
